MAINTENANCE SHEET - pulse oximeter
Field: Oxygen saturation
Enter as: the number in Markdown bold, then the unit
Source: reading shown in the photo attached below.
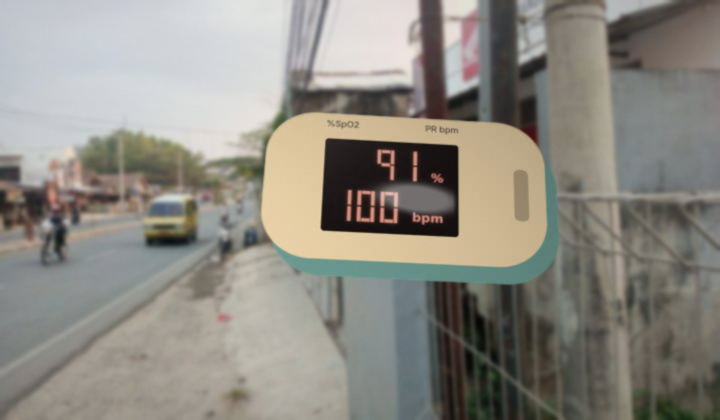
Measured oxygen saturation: **91** %
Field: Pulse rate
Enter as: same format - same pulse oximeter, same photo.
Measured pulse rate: **100** bpm
